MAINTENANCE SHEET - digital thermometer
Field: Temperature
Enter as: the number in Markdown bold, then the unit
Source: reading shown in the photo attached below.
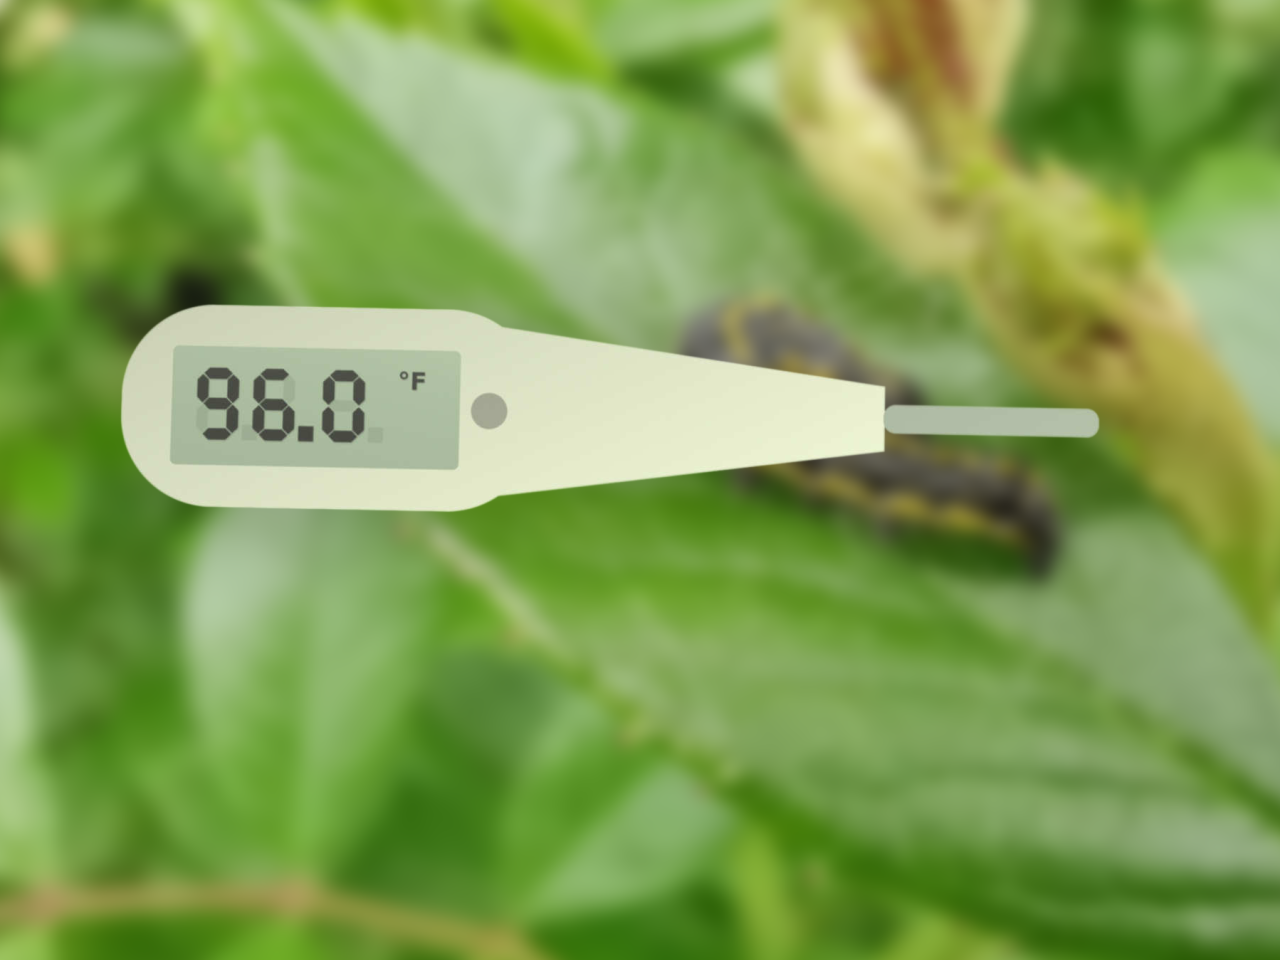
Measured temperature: **96.0** °F
